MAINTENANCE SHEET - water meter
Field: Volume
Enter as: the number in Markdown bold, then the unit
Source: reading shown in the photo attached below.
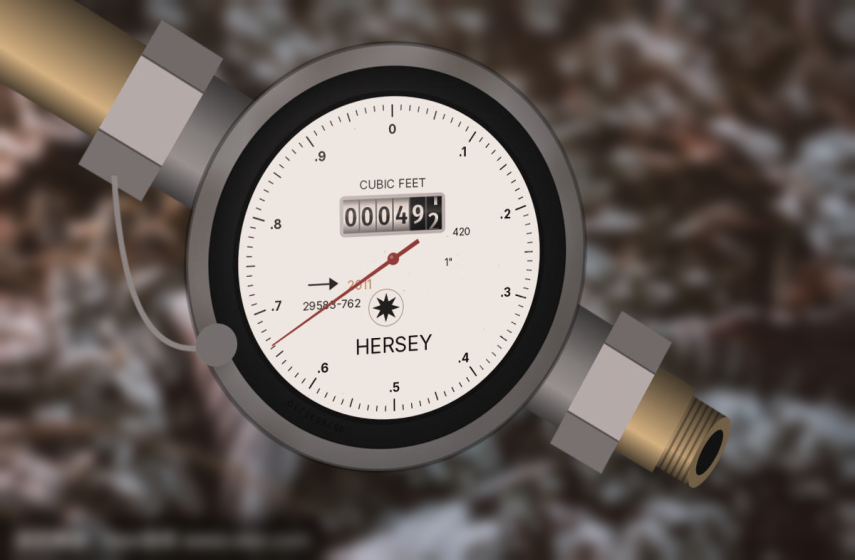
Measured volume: **491.66** ft³
